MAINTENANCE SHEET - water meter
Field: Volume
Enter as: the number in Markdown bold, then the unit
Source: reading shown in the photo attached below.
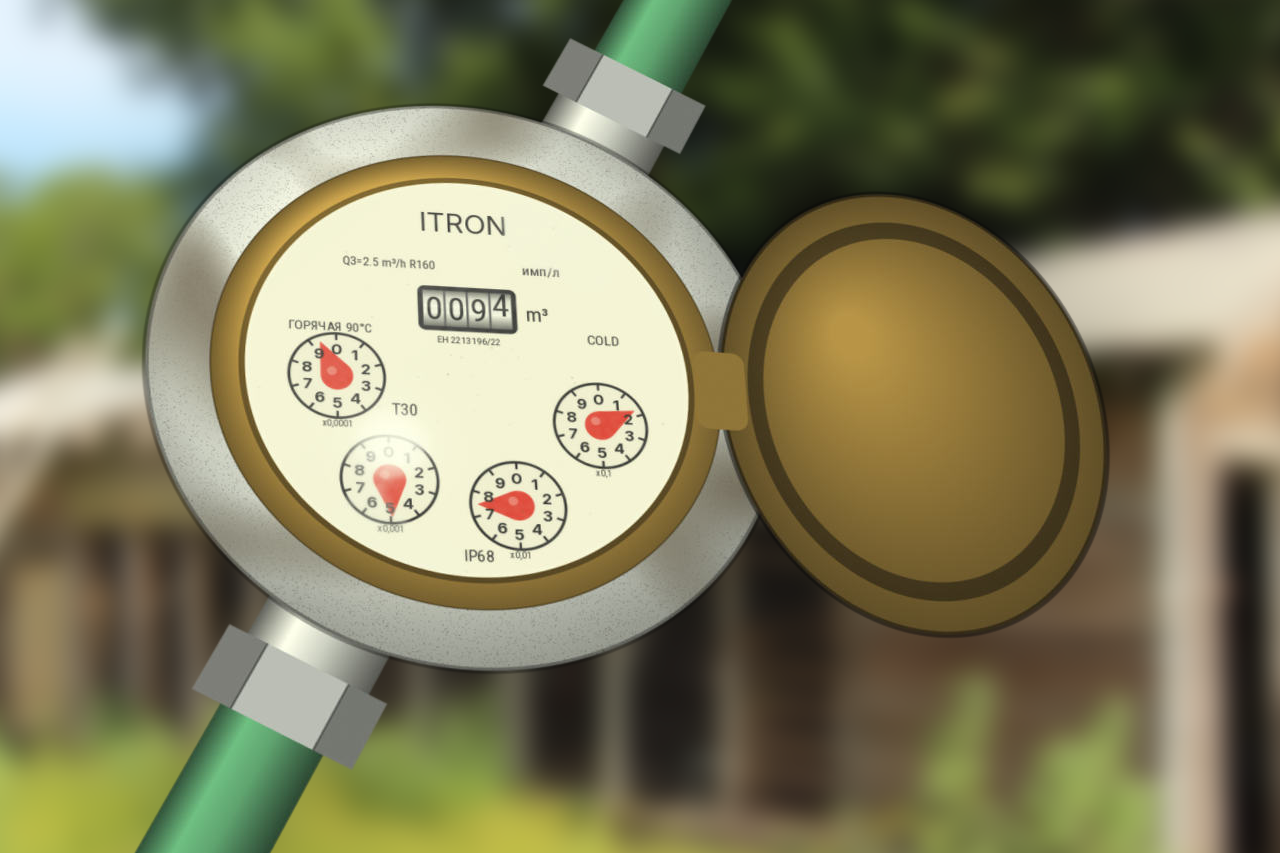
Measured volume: **94.1749** m³
